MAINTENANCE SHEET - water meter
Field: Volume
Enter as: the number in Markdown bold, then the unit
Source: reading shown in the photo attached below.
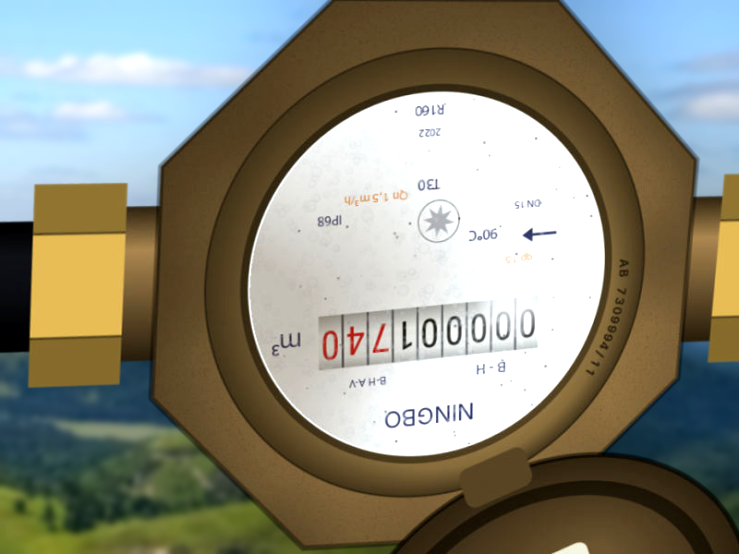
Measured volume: **1.740** m³
